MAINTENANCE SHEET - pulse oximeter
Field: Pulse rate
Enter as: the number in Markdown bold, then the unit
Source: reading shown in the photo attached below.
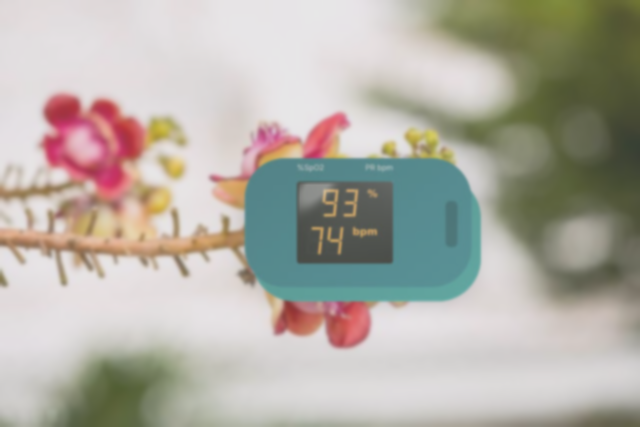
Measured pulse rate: **74** bpm
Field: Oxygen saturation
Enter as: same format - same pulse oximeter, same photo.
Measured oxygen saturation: **93** %
